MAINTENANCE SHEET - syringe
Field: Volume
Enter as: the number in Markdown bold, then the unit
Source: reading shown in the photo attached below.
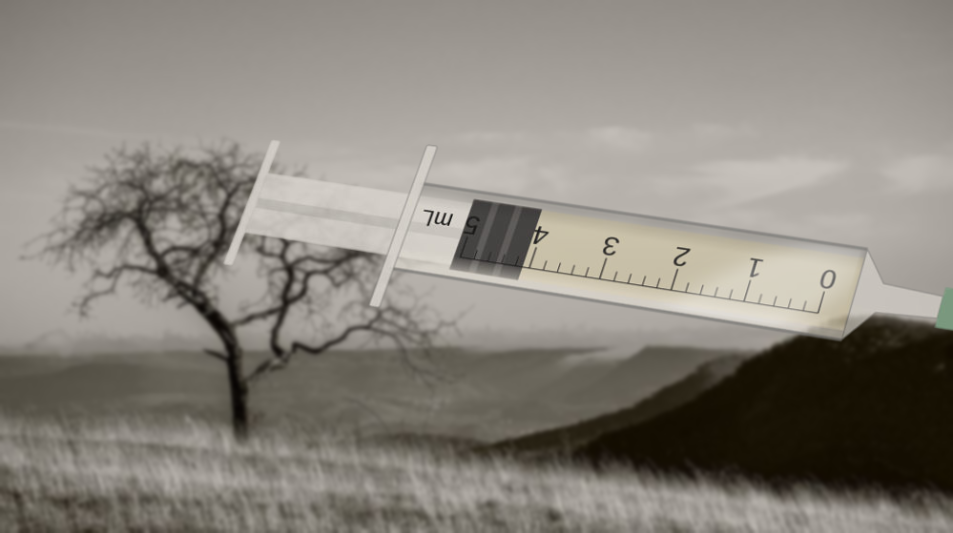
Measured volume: **4.1** mL
